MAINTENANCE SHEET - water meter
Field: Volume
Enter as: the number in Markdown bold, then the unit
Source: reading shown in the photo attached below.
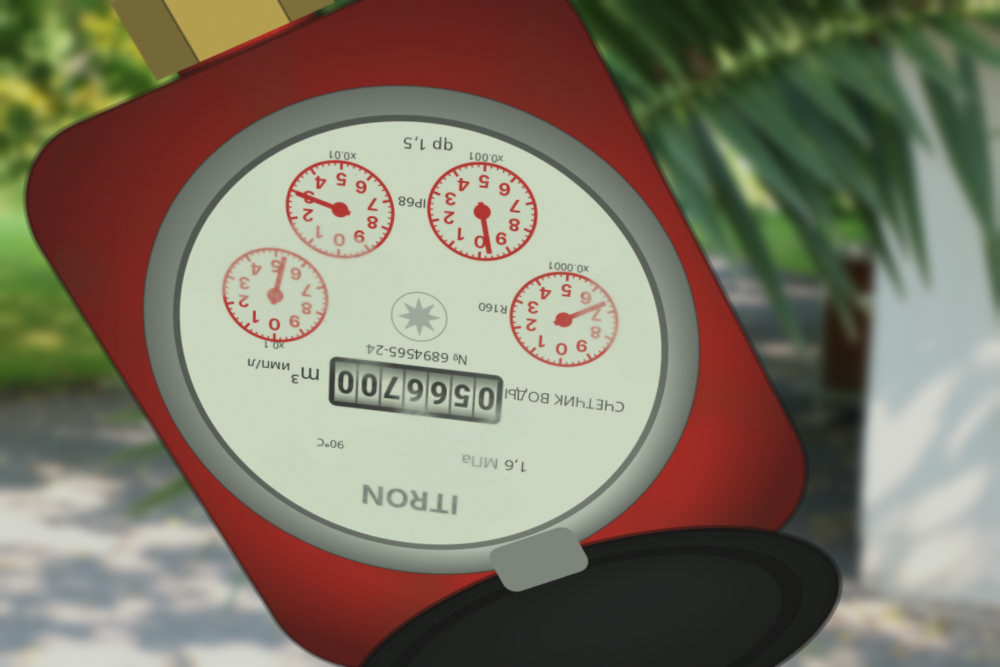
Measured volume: **566700.5296** m³
